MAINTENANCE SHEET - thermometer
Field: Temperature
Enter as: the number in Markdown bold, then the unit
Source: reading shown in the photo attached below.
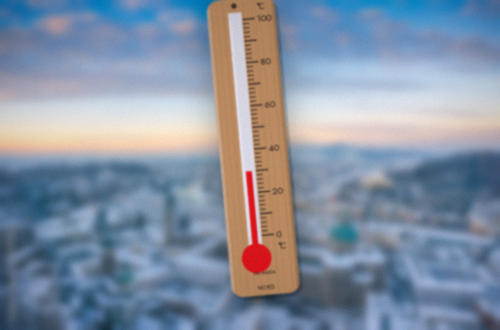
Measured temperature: **30** °C
